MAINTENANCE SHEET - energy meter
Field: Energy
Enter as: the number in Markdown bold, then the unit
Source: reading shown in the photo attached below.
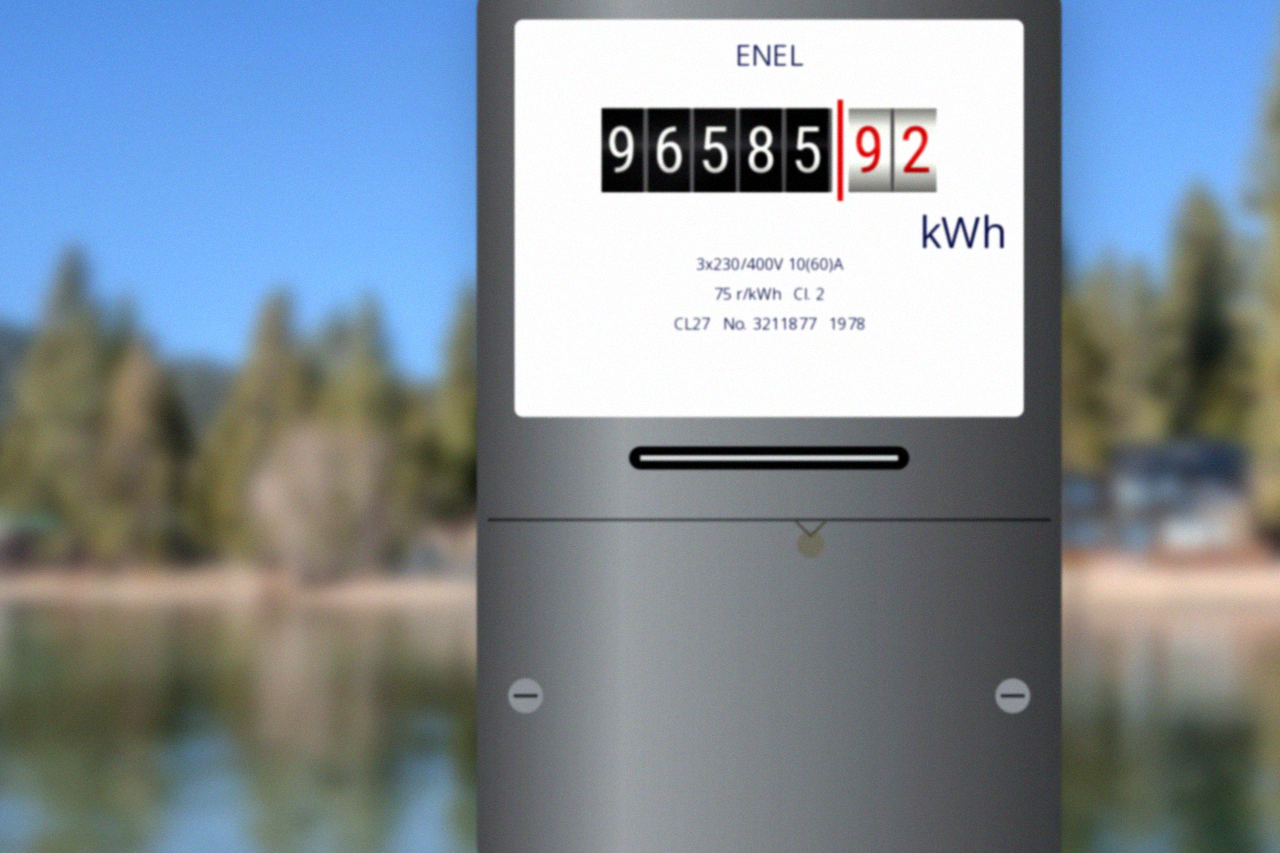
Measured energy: **96585.92** kWh
